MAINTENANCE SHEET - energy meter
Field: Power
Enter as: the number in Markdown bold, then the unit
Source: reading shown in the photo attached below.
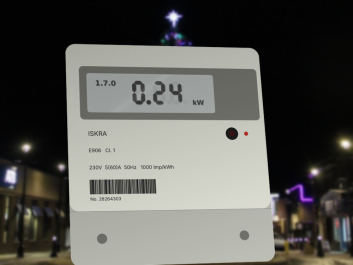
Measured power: **0.24** kW
